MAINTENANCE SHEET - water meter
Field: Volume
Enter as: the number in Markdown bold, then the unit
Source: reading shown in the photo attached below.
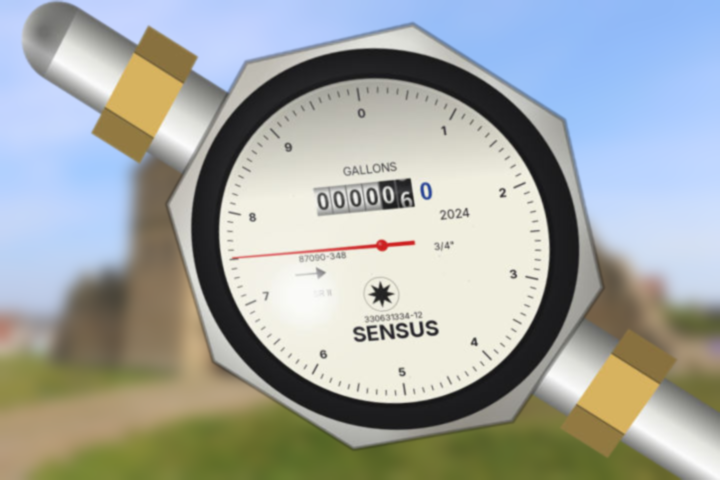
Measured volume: **57.5** gal
